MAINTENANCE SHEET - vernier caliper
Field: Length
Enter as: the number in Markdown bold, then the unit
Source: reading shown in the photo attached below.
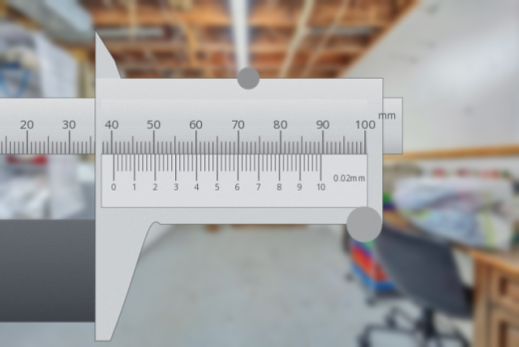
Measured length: **40.5** mm
